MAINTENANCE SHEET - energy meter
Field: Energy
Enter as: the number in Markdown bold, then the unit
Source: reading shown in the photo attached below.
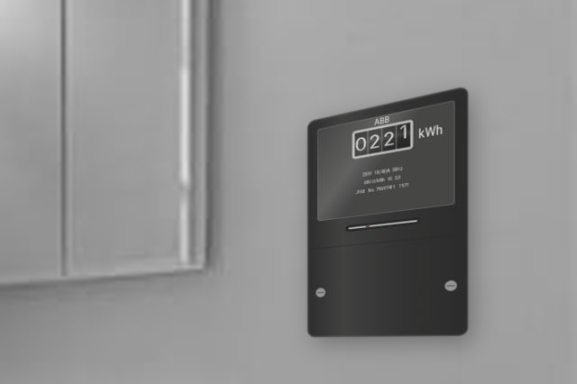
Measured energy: **221** kWh
